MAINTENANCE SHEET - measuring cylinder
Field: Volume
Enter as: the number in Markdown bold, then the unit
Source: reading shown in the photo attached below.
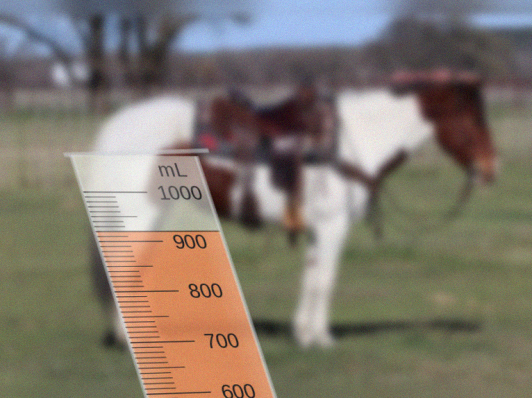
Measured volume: **920** mL
